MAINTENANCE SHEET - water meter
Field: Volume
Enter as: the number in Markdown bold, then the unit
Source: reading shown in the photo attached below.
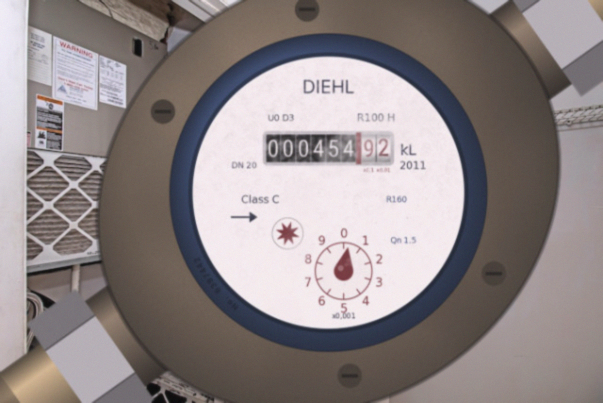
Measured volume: **454.920** kL
